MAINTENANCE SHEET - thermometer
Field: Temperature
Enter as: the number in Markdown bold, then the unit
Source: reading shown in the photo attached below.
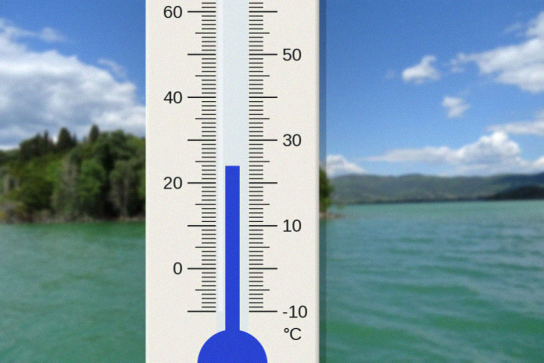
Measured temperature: **24** °C
